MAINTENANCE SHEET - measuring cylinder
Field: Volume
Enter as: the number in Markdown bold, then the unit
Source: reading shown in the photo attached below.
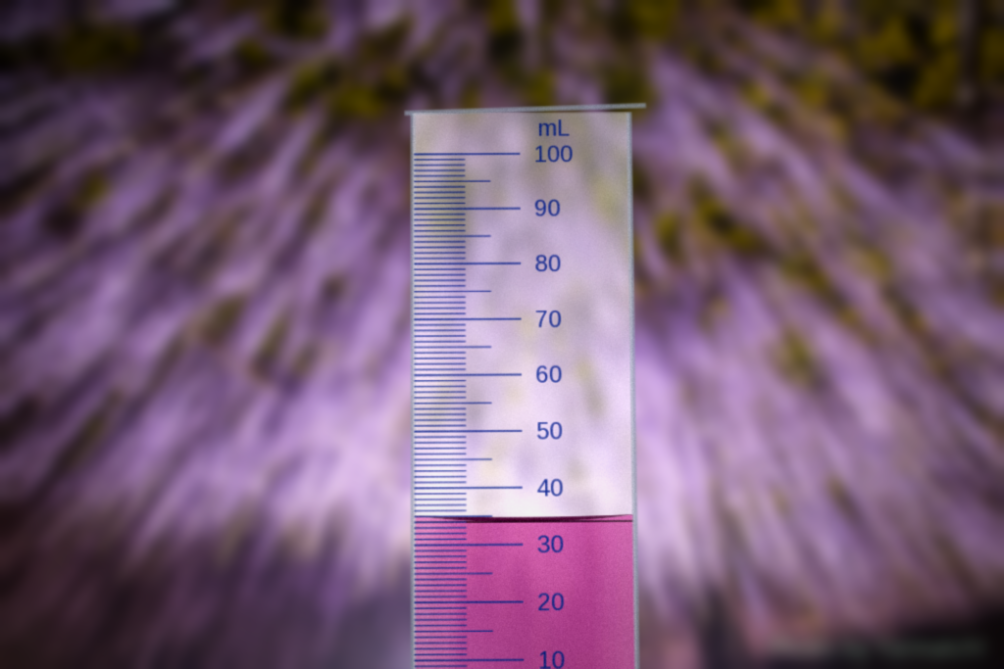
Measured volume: **34** mL
